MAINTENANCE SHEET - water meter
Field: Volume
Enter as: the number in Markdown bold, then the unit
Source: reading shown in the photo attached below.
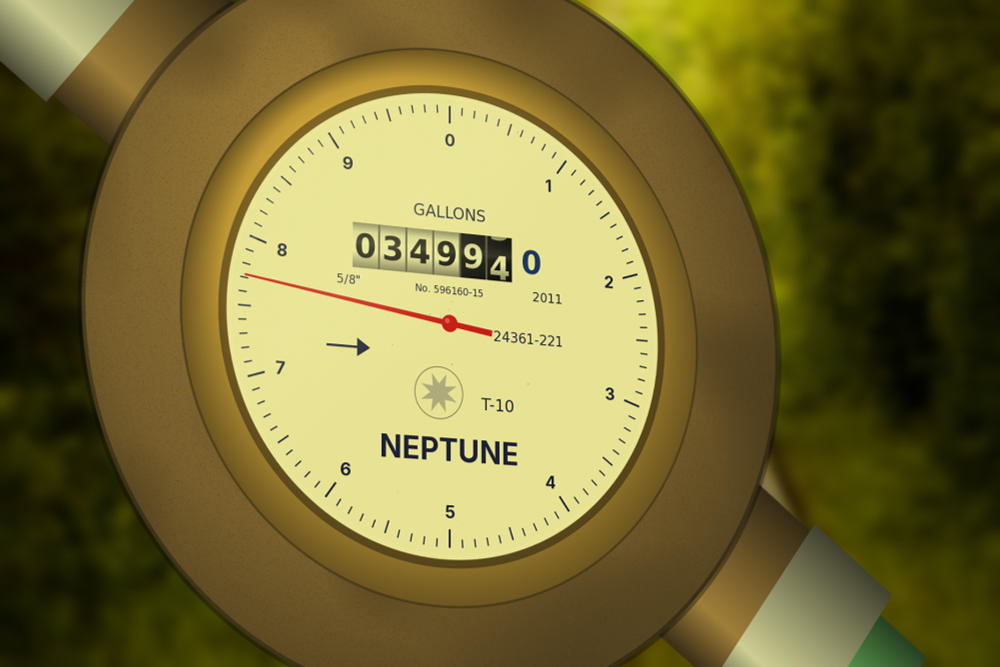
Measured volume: **349937.7** gal
